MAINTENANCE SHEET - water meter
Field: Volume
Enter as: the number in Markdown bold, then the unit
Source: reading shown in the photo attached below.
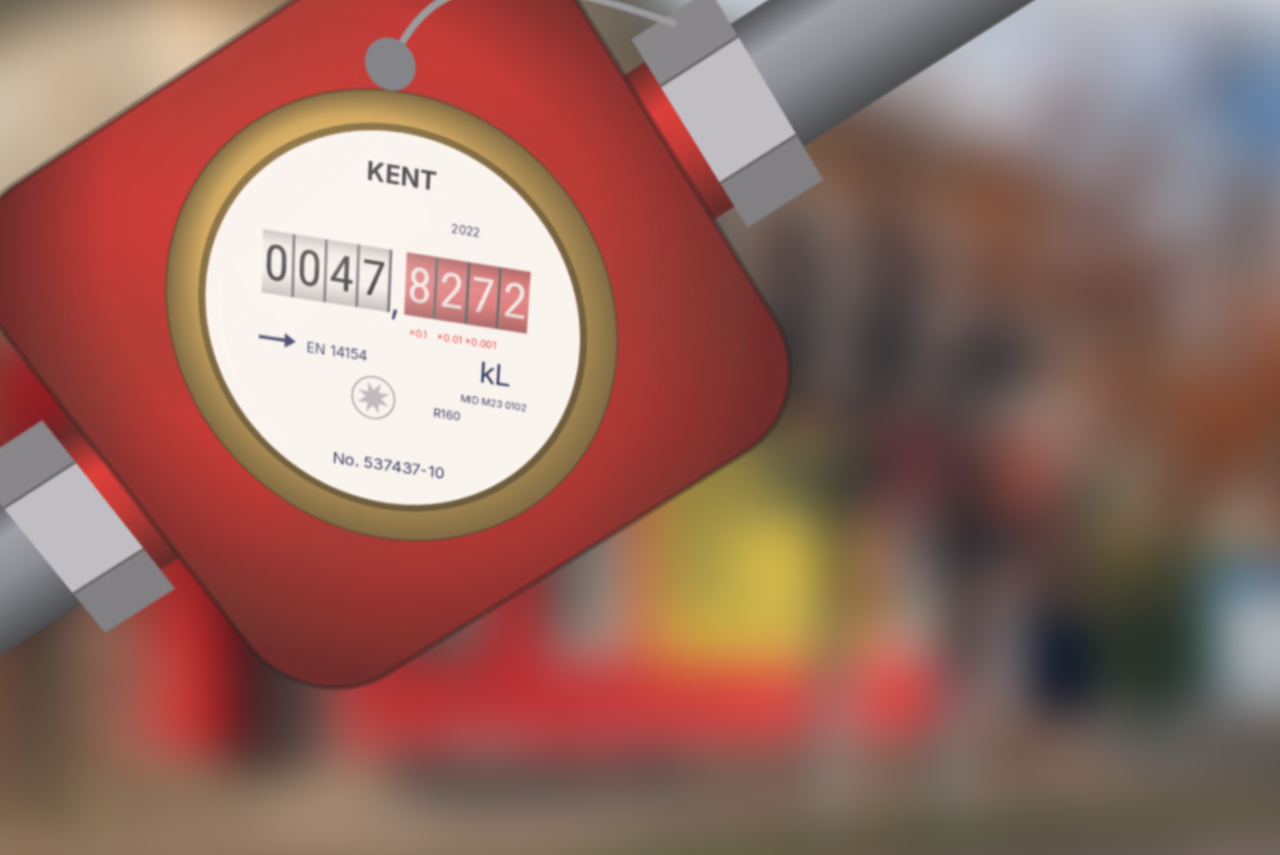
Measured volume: **47.8272** kL
